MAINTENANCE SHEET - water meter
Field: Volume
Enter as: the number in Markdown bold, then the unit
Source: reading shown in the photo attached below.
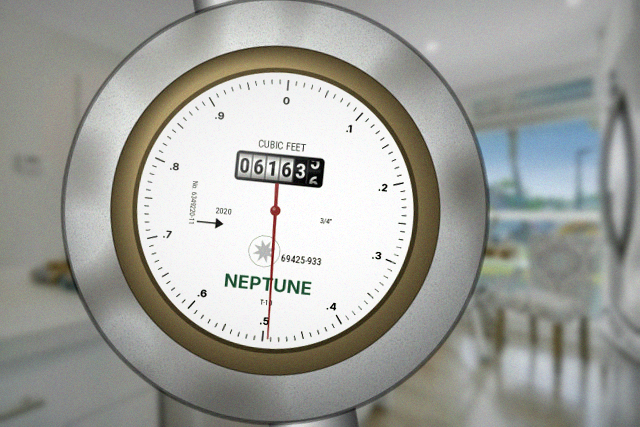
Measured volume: **61635.49** ft³
